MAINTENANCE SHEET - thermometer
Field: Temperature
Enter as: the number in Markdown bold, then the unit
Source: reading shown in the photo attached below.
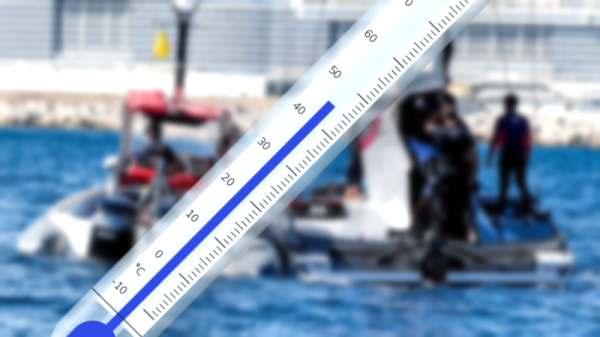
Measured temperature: **45** °C
